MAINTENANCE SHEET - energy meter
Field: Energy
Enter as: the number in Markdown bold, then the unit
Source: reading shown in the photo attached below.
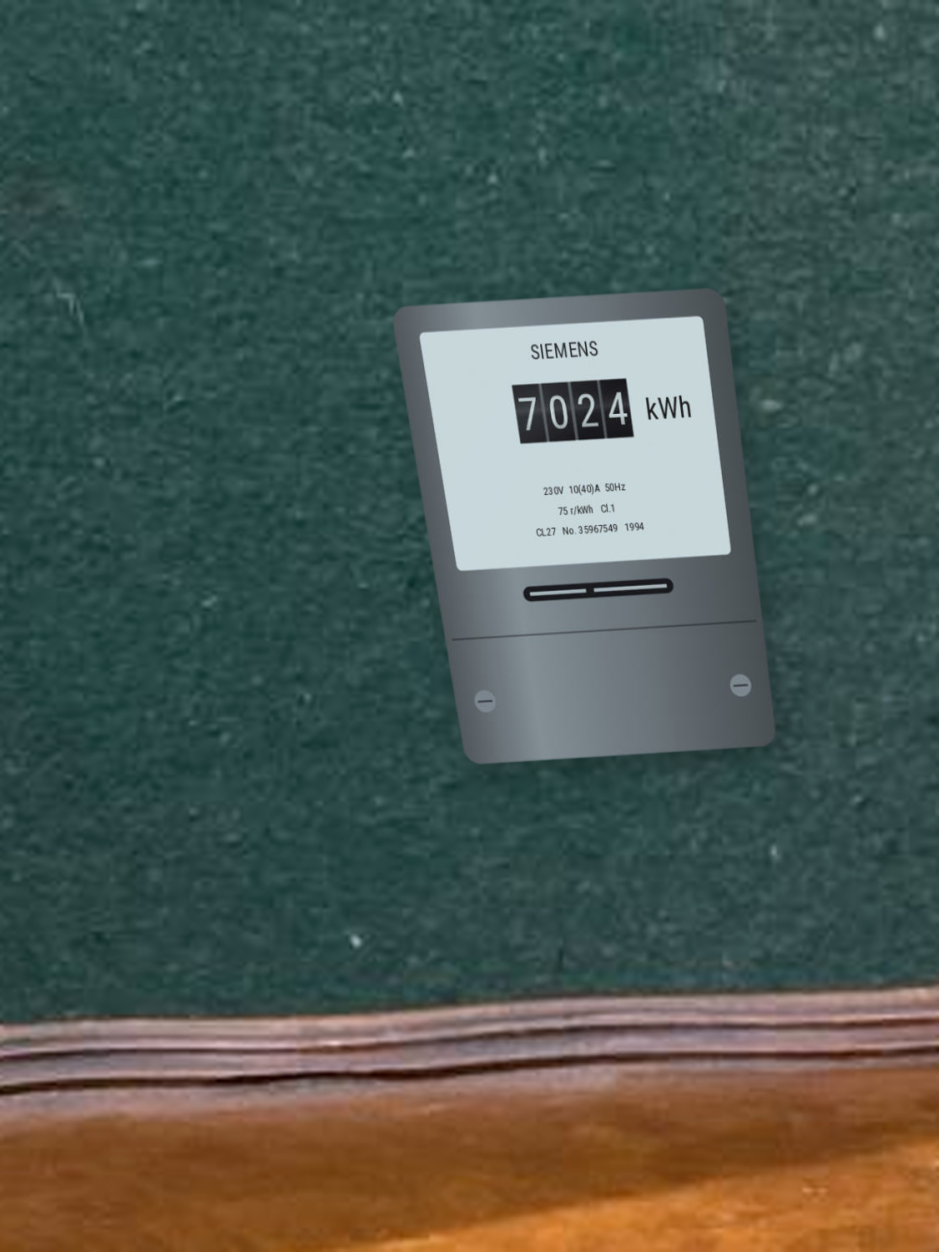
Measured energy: **7024** kWh
